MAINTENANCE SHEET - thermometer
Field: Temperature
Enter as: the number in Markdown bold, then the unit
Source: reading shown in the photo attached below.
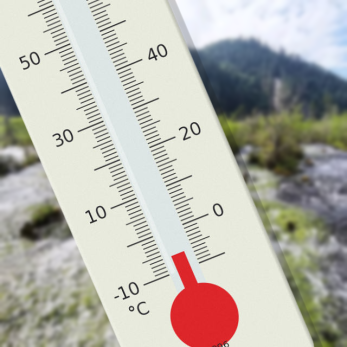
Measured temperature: **-6** °C
